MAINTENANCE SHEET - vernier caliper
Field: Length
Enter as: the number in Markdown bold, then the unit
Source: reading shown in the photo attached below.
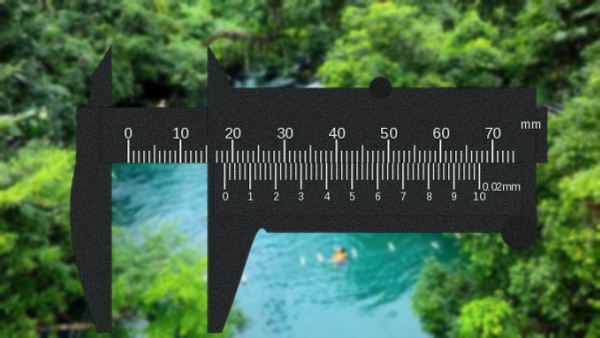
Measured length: **18.5** mm
